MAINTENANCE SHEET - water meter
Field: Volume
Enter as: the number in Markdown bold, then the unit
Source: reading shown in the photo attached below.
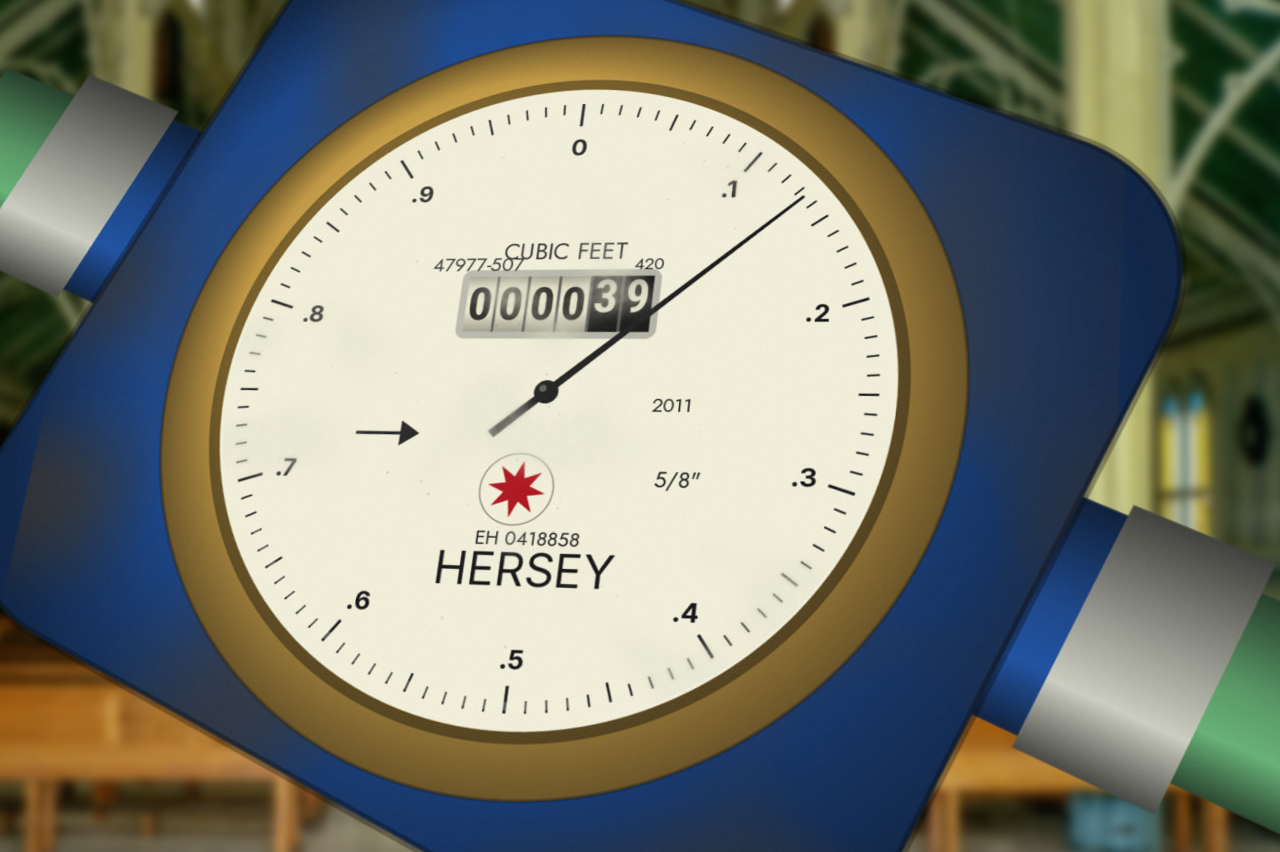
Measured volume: **39.13** ft³
